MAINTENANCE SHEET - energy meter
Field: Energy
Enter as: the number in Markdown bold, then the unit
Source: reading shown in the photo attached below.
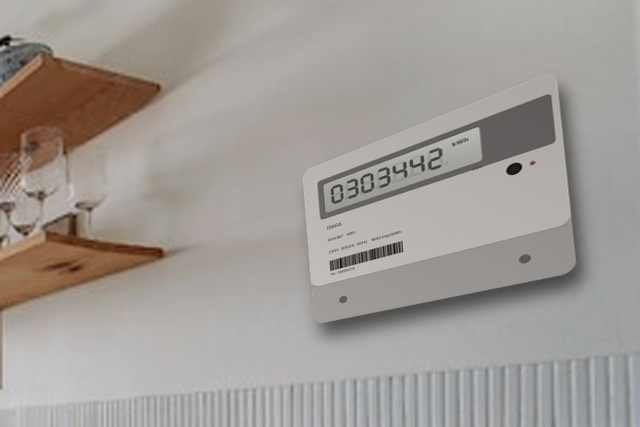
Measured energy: **303442** kWh
